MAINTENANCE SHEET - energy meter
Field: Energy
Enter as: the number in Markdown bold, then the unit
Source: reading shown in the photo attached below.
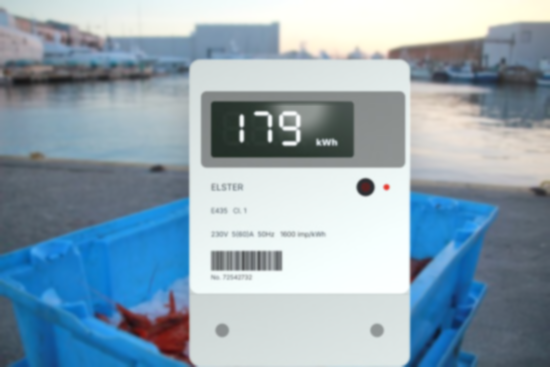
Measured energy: **179** kWh
